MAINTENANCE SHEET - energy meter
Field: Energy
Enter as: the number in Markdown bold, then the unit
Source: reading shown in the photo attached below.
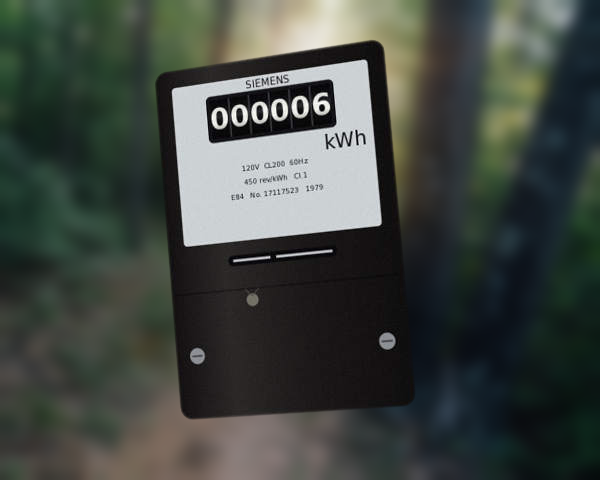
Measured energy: **6** kWh
